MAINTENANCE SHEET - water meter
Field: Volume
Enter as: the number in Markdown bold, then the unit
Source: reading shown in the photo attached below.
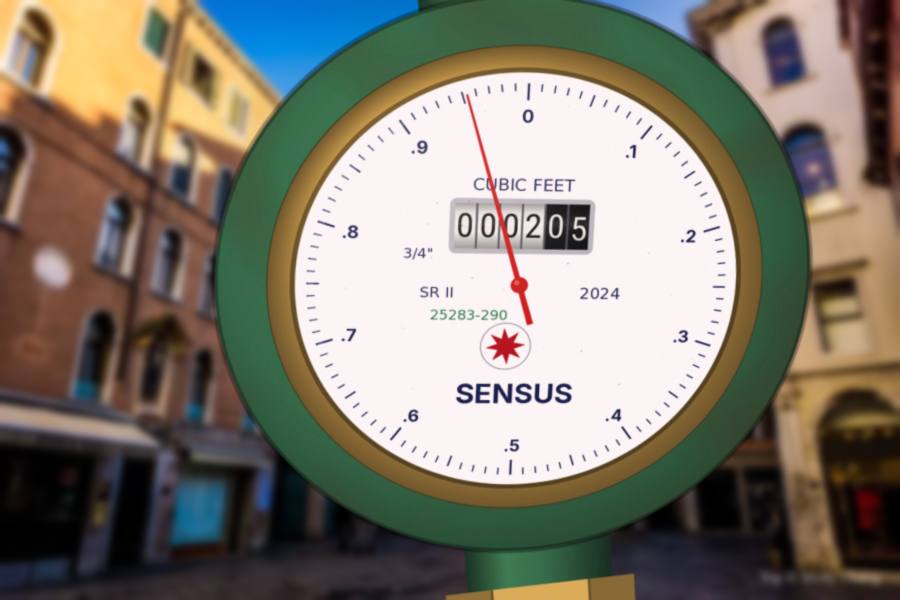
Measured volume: **204.95** ft³
